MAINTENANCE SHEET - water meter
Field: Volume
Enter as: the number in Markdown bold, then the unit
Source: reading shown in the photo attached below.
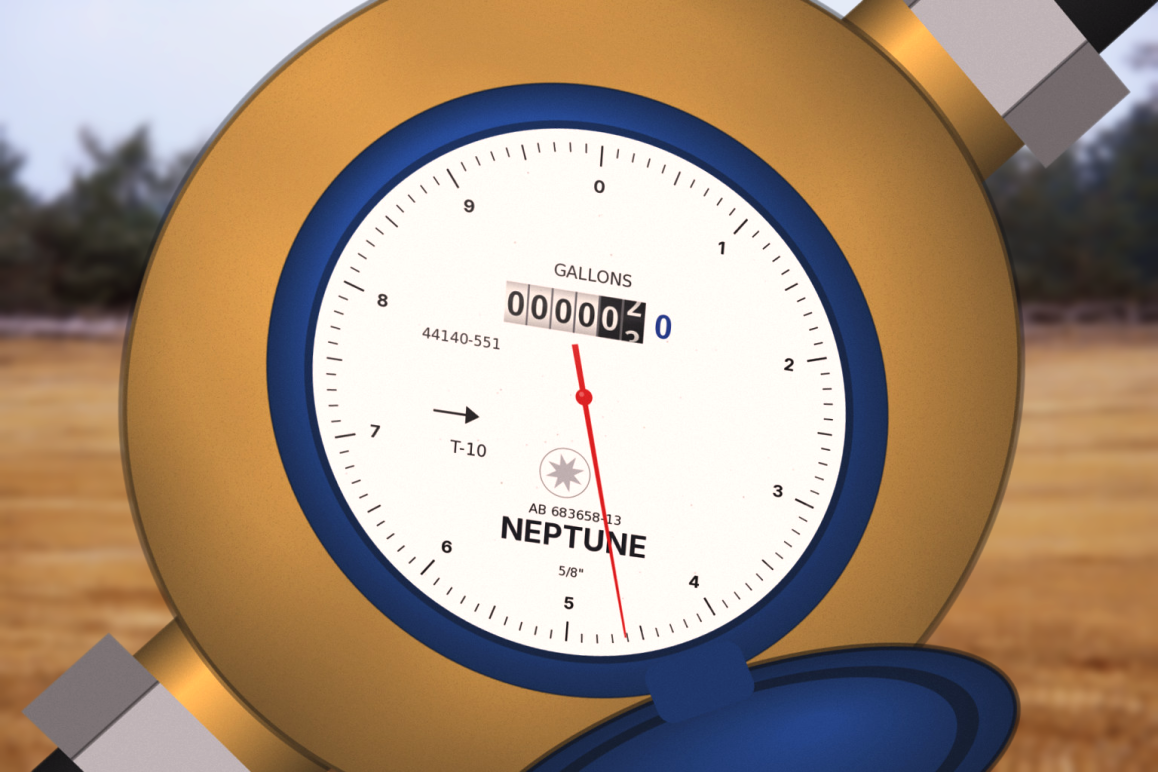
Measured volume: **24.6** gal
